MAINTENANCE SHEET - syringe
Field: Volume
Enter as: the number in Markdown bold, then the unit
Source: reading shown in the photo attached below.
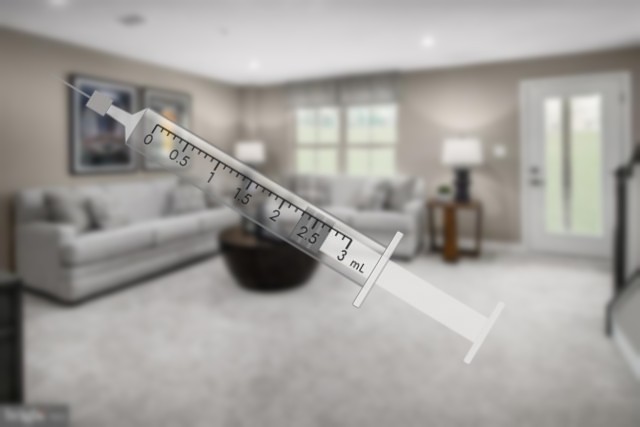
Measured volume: **2.3** mL
